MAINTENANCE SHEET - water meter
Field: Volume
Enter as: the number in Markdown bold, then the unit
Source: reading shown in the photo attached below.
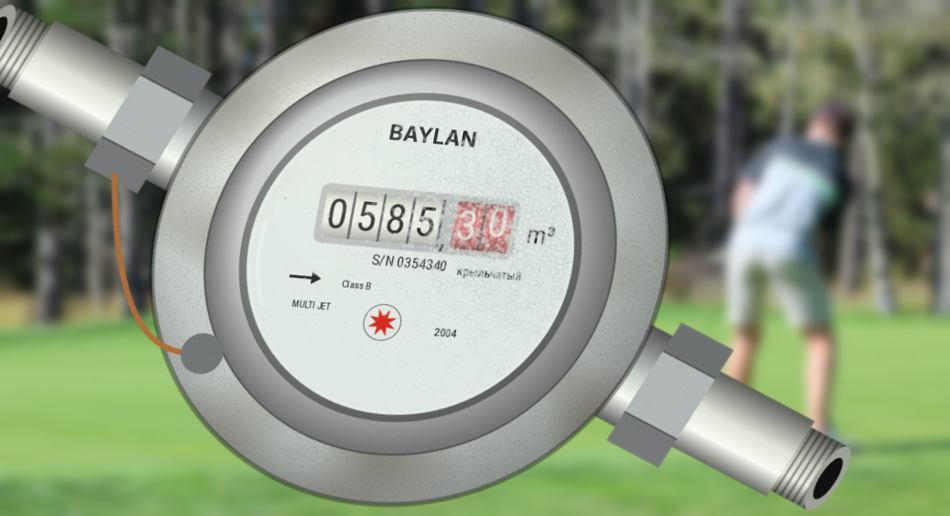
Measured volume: **585.30** m³
